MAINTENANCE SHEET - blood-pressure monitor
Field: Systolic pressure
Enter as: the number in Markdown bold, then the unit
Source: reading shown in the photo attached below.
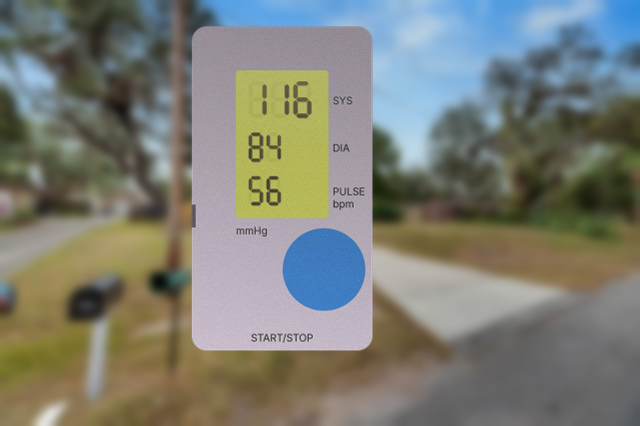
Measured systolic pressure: **116** mmHg
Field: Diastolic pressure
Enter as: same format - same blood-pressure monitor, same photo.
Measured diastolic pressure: **84** mmHg
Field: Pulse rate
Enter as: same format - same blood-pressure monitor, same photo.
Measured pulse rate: **56** bpm
